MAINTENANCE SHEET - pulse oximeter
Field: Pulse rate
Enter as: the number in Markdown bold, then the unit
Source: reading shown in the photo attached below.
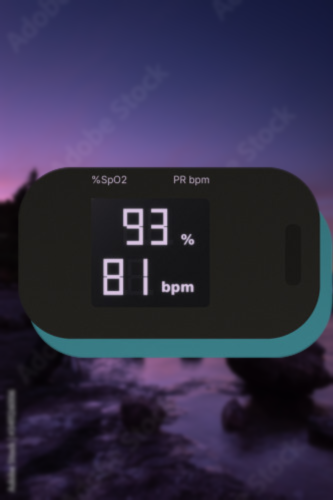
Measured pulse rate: **81** bpm
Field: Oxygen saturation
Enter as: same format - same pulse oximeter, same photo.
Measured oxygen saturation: **93** %
